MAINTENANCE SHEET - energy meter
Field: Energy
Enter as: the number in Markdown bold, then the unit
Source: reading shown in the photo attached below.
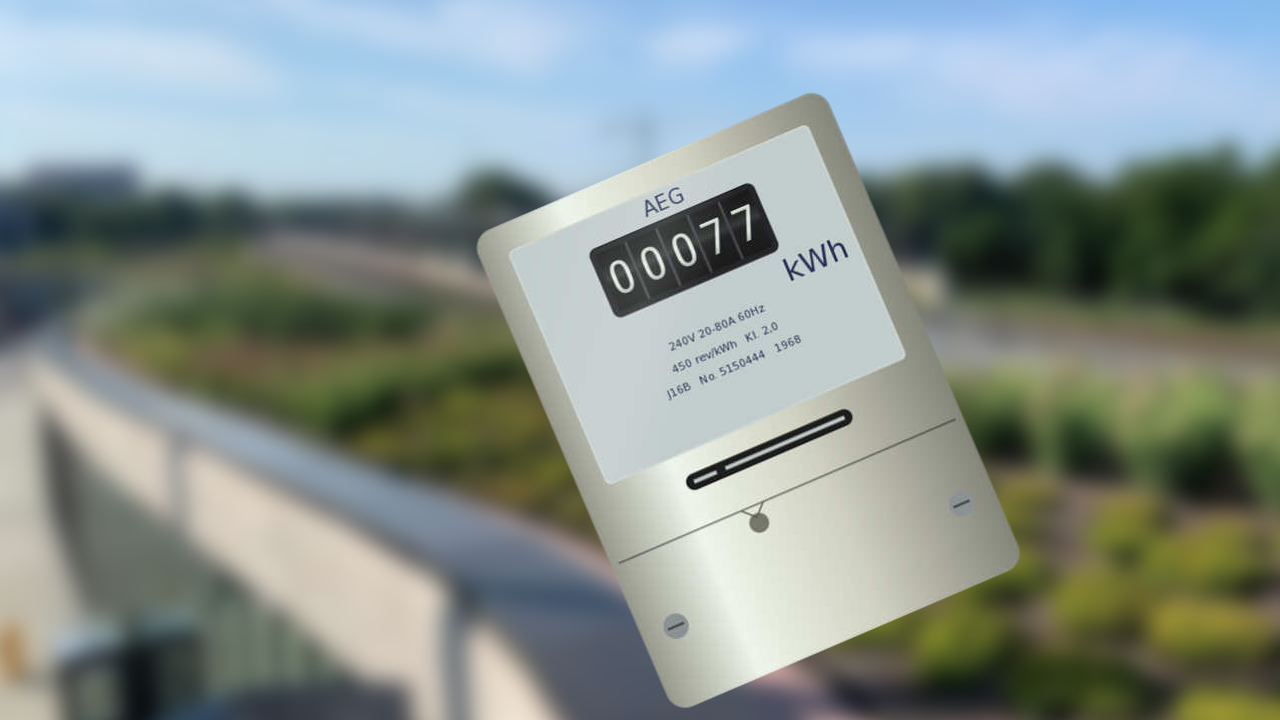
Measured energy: **77** kWh
